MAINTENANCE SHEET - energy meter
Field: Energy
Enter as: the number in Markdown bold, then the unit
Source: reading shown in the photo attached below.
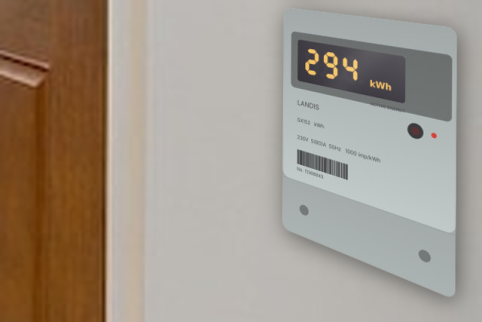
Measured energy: **294** kWh
